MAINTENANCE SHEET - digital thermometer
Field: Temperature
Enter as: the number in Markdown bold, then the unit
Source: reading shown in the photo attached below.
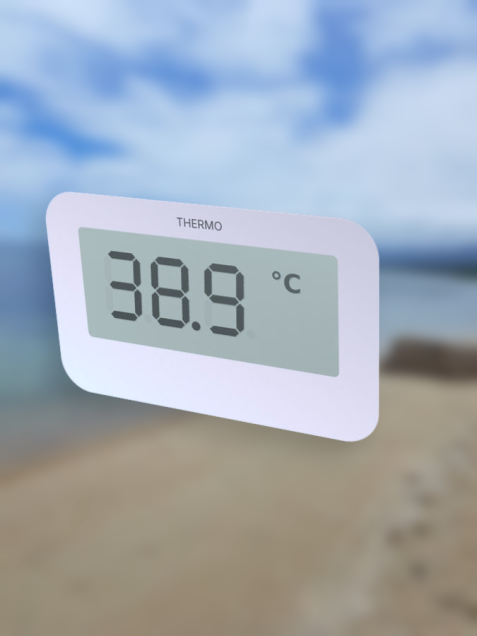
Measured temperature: **38.9** °C
